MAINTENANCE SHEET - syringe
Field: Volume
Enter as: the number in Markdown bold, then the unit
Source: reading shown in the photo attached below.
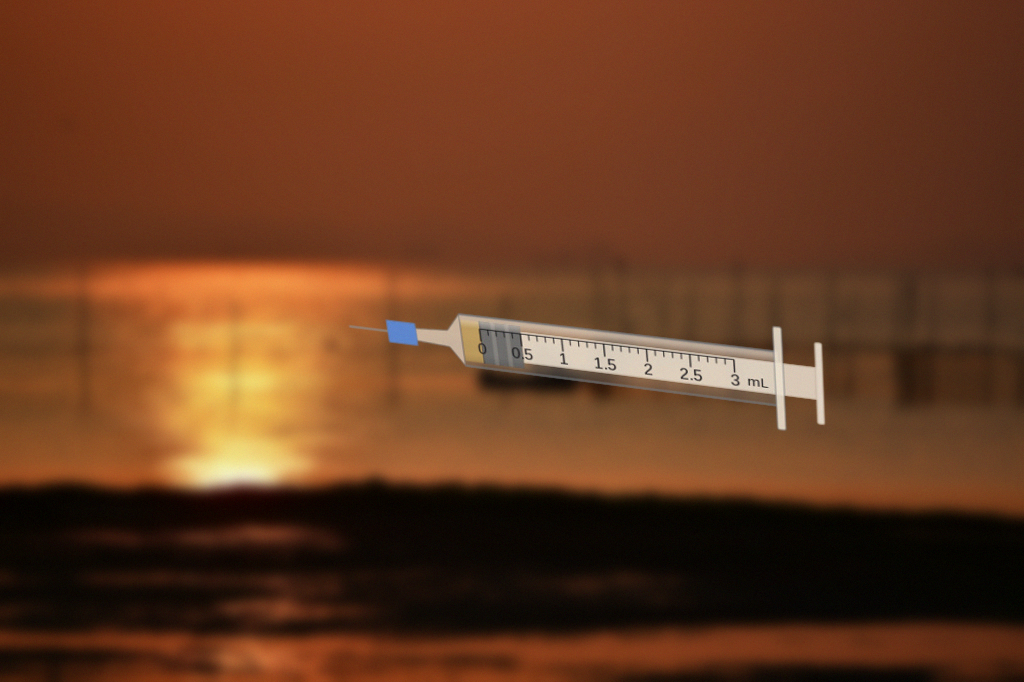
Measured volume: **0** mL
